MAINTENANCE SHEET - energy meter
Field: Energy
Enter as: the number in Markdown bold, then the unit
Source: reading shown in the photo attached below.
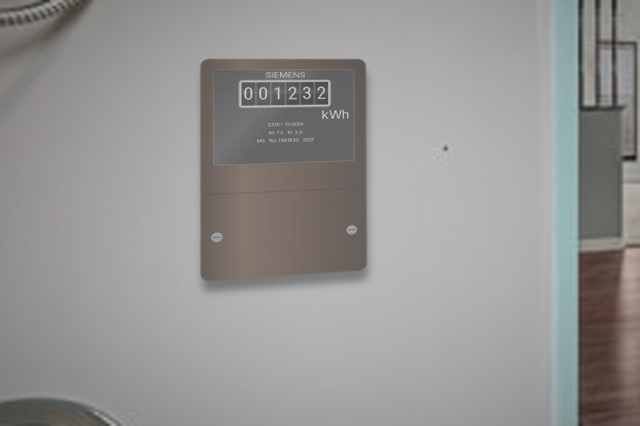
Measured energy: **1232** kWh
